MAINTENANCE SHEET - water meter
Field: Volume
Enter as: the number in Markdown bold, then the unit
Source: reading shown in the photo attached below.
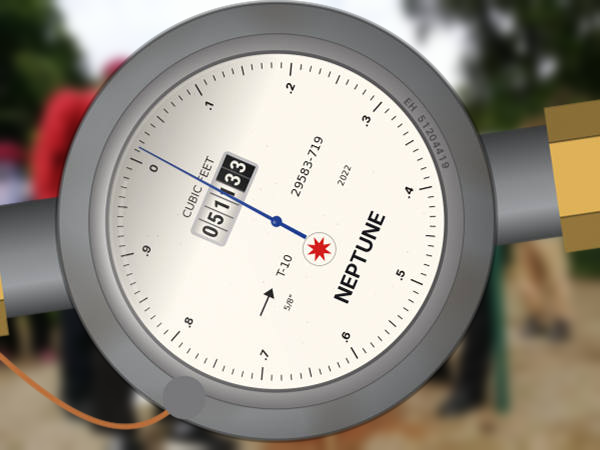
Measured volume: **51133.01** ft³
